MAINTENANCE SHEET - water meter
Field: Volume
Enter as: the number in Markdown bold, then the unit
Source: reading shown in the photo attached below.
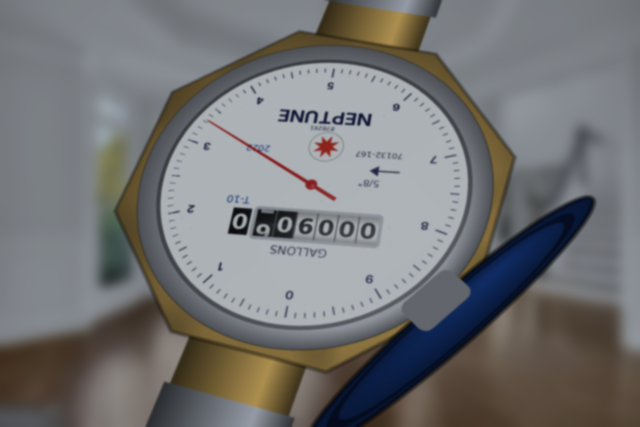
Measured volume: **9063.3** gal
